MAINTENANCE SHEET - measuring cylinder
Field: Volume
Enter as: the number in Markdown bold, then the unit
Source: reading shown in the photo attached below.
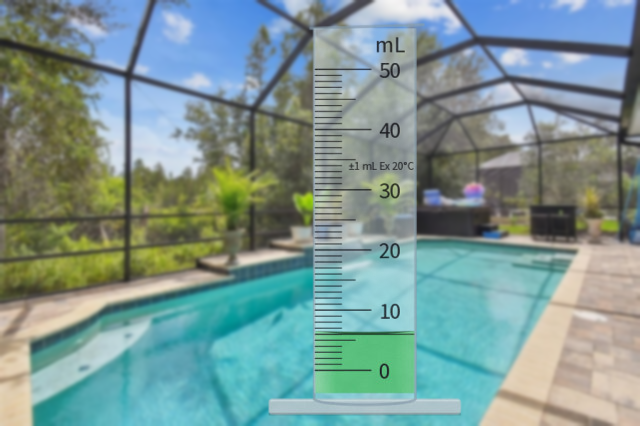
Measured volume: **6** mL
